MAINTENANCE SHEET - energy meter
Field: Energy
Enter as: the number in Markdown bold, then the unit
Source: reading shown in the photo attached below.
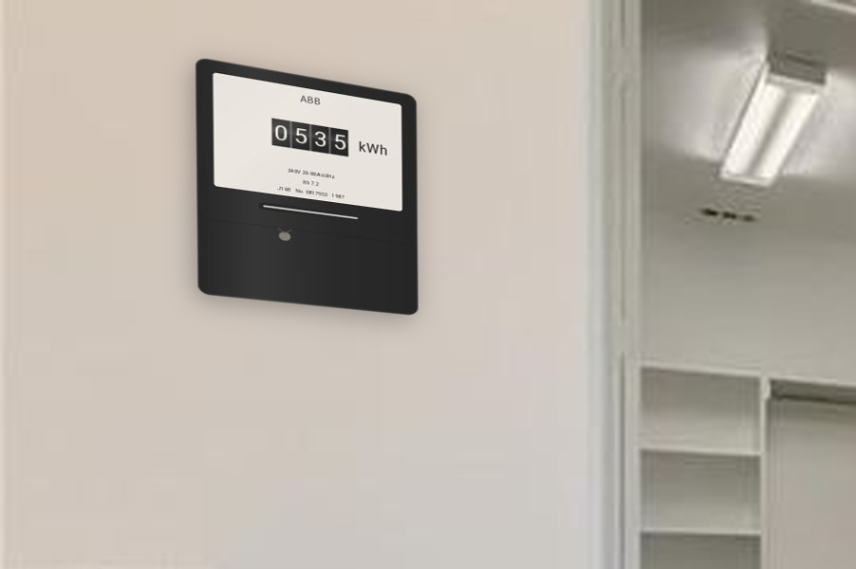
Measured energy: **535** kWh
